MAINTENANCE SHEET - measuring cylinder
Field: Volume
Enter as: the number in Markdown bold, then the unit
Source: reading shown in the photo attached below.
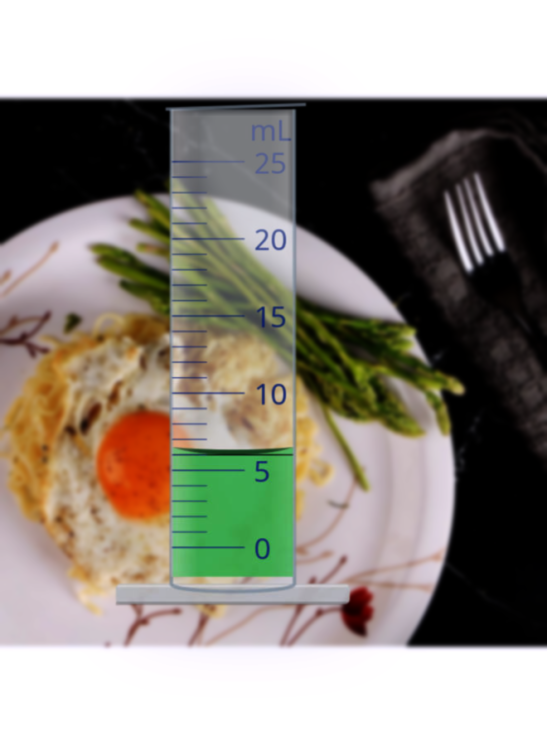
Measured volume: **6** mL
